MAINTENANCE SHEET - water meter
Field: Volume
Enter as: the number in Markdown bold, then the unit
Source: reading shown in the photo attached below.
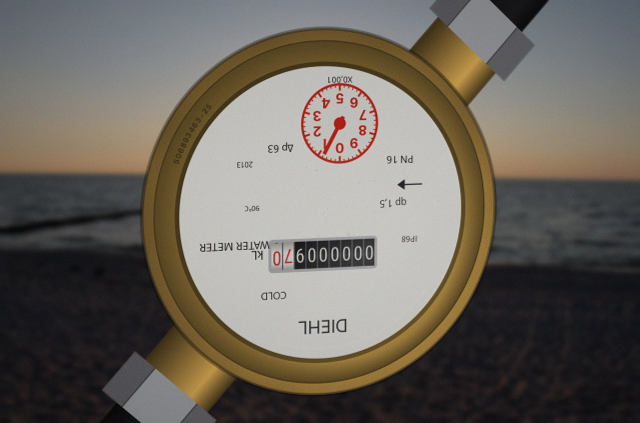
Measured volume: **9.700** kL
